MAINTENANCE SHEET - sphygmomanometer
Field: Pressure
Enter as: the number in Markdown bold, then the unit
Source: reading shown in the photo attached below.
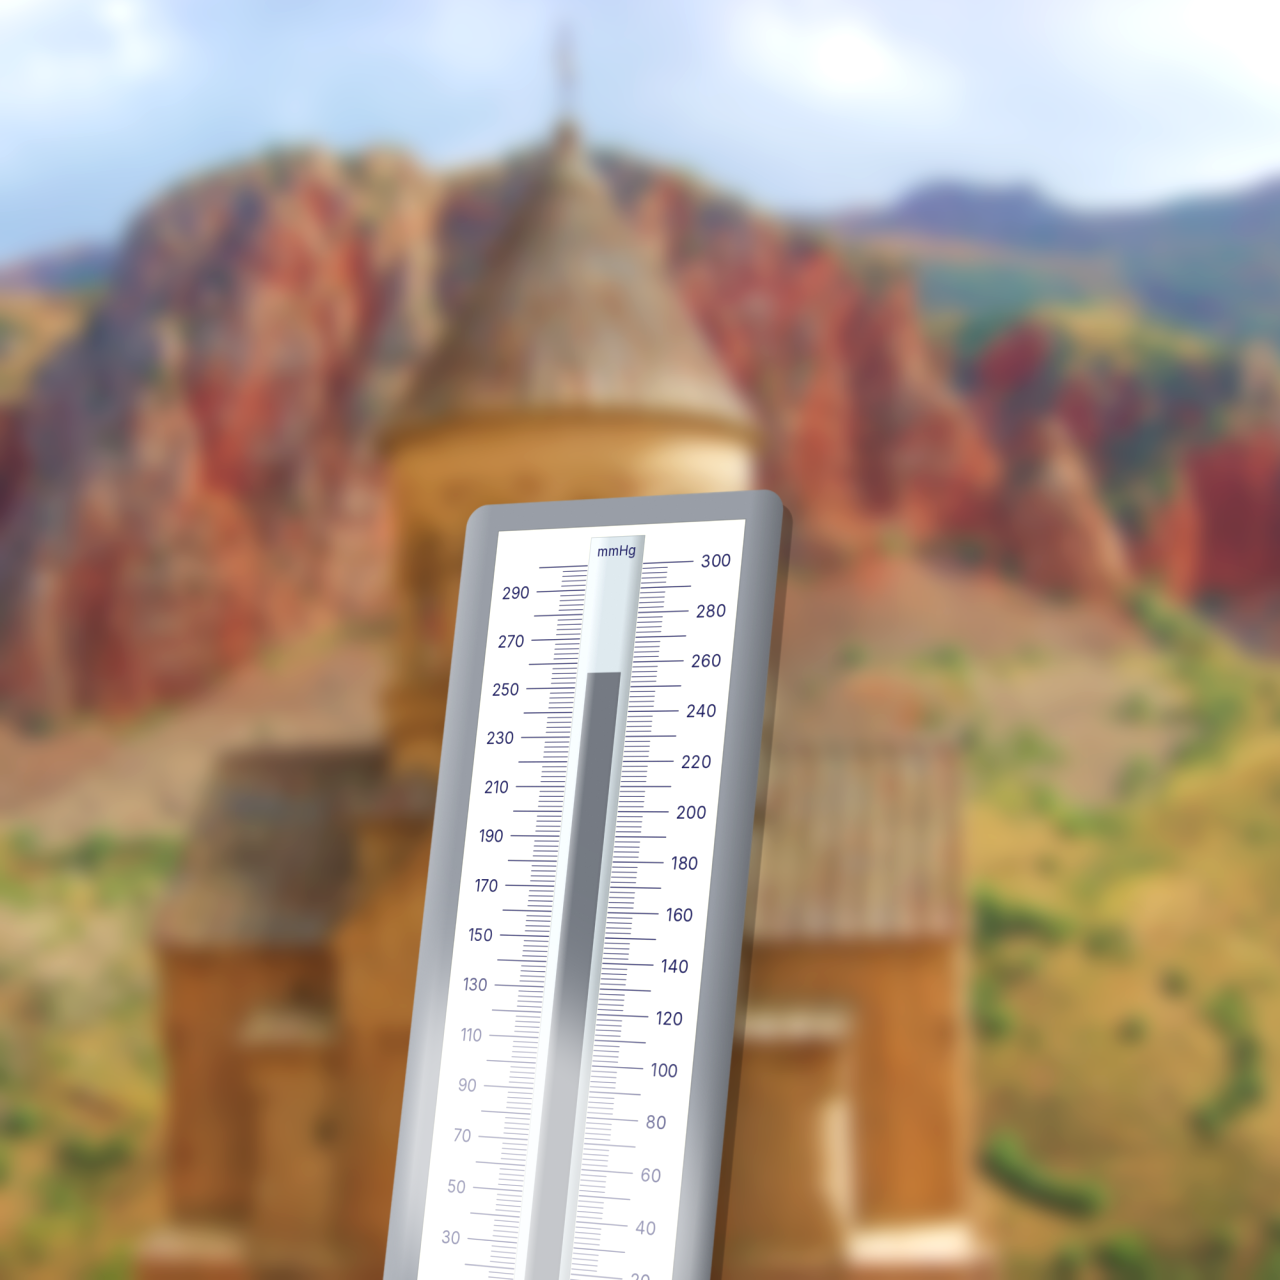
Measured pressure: **256** mmHg
